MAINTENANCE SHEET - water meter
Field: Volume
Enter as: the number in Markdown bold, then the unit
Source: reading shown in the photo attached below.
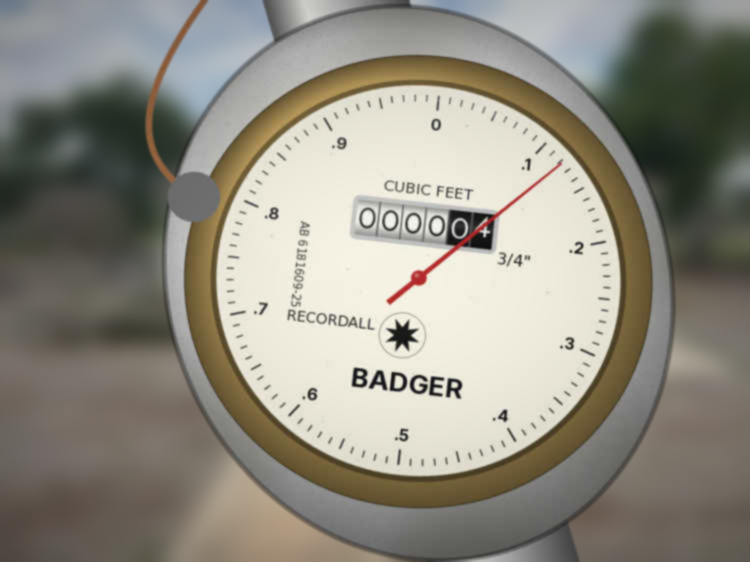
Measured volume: **4.12** ft³
